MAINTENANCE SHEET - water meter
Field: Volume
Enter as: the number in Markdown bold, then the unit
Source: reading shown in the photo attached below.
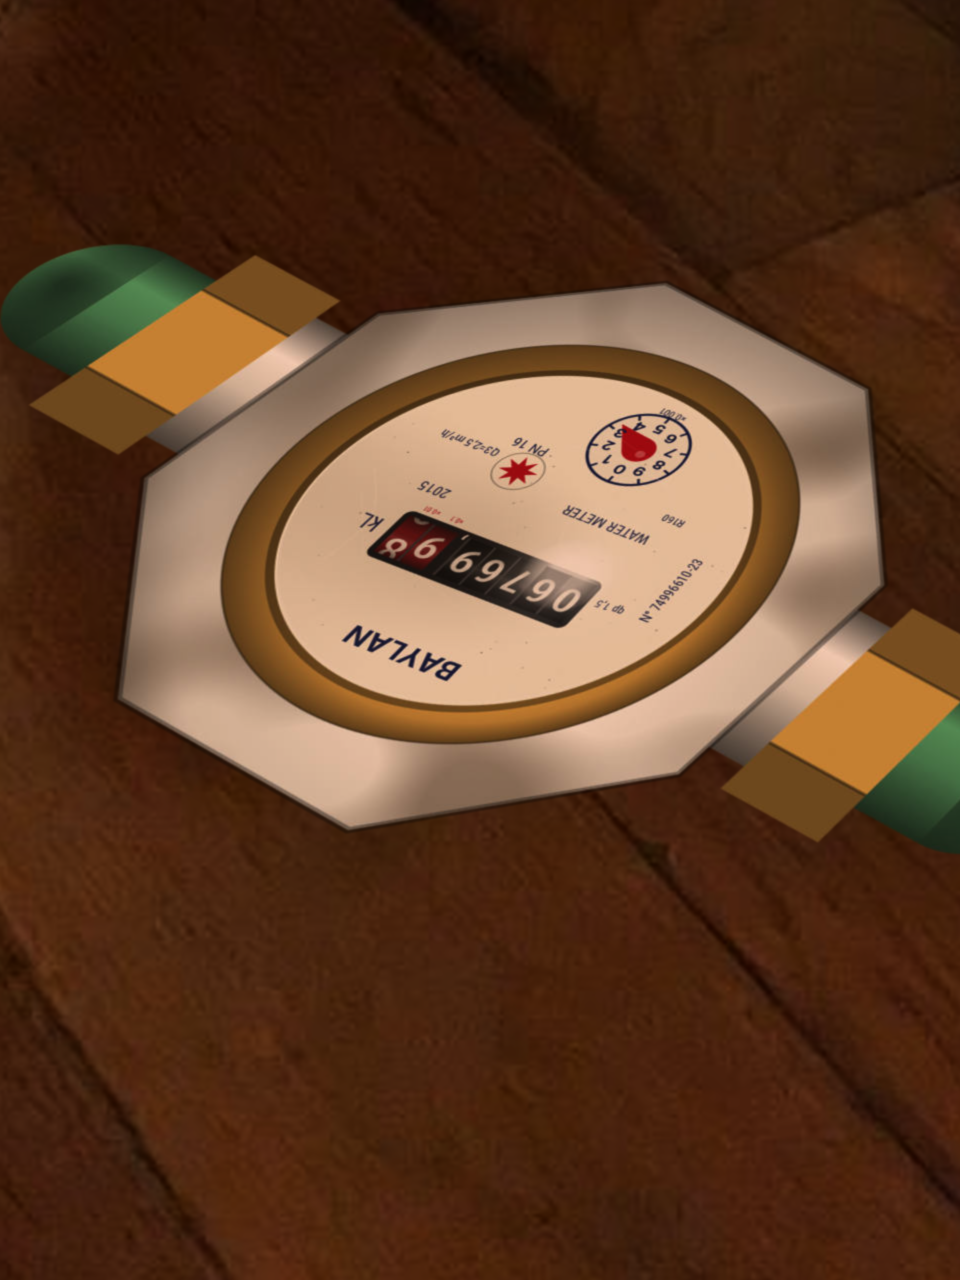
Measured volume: **6769.983** kL
